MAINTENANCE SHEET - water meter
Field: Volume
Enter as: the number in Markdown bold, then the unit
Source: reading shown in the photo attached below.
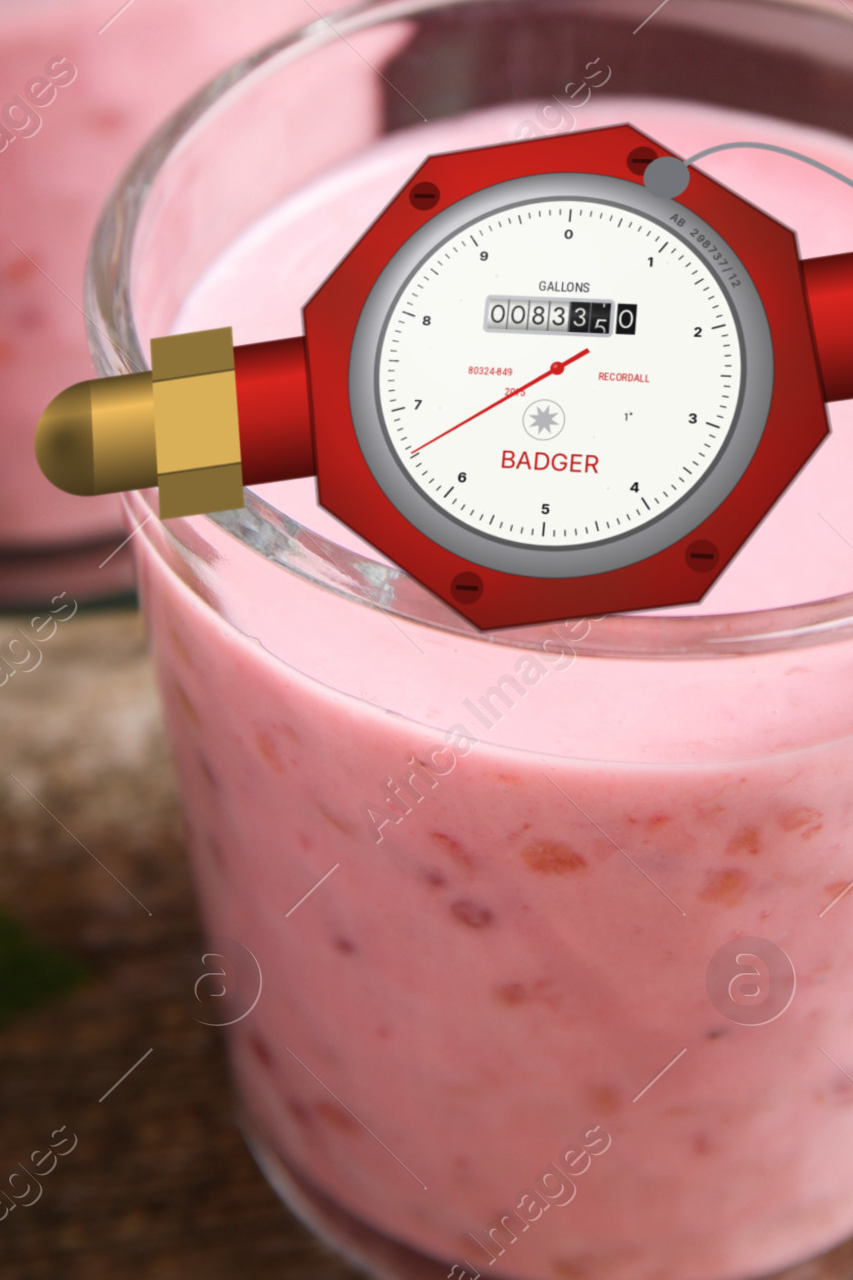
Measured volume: **83346.5** gal
